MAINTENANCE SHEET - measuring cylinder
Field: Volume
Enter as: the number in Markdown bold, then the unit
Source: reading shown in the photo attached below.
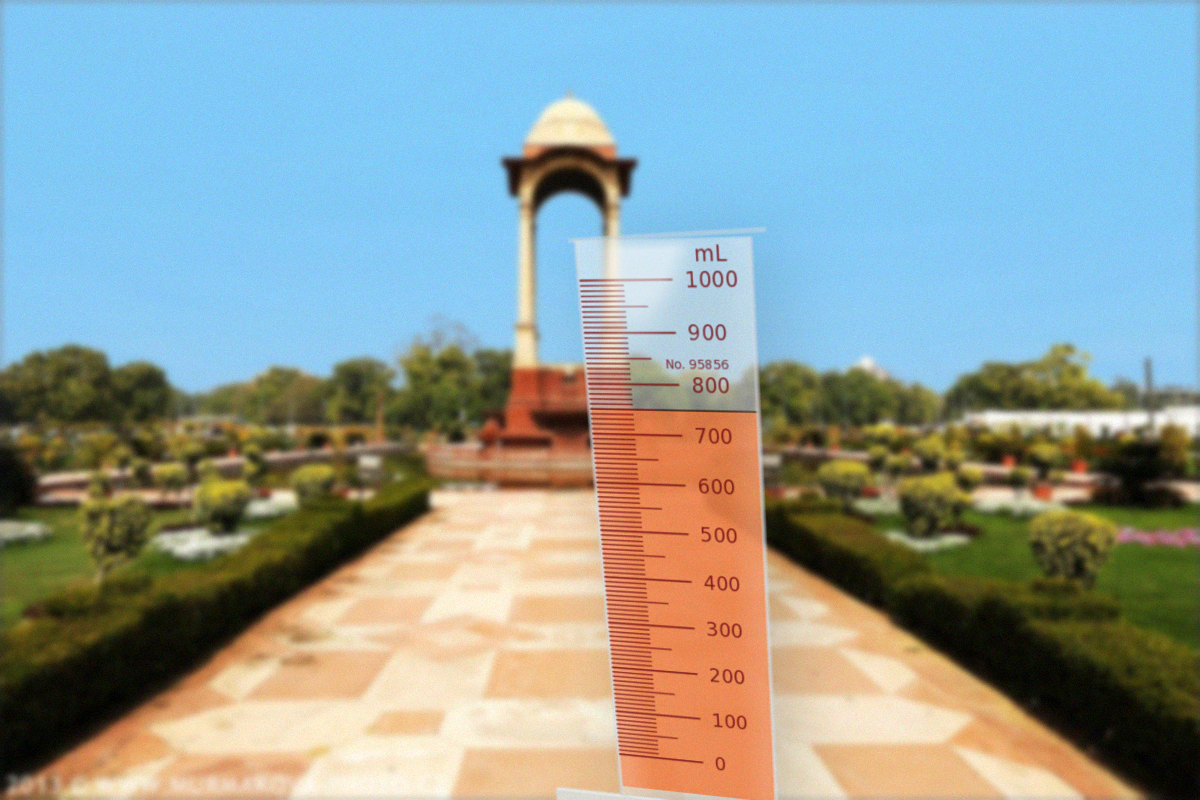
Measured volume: **750** mL
